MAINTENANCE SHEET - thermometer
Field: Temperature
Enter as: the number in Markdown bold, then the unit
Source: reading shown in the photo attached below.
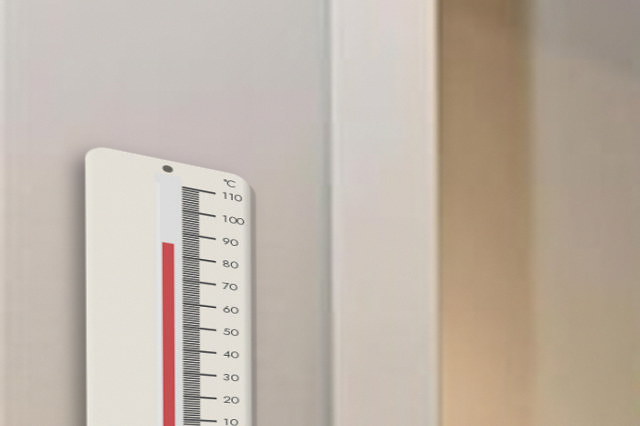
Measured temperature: **85** °C
